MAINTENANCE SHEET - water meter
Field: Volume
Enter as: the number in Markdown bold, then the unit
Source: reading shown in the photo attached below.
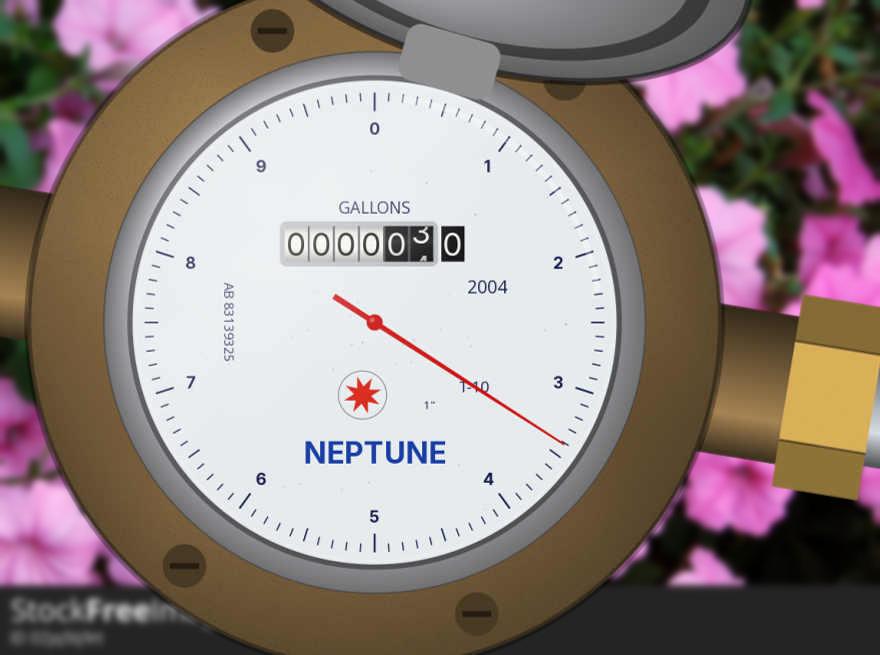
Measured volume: **33.4** gal
